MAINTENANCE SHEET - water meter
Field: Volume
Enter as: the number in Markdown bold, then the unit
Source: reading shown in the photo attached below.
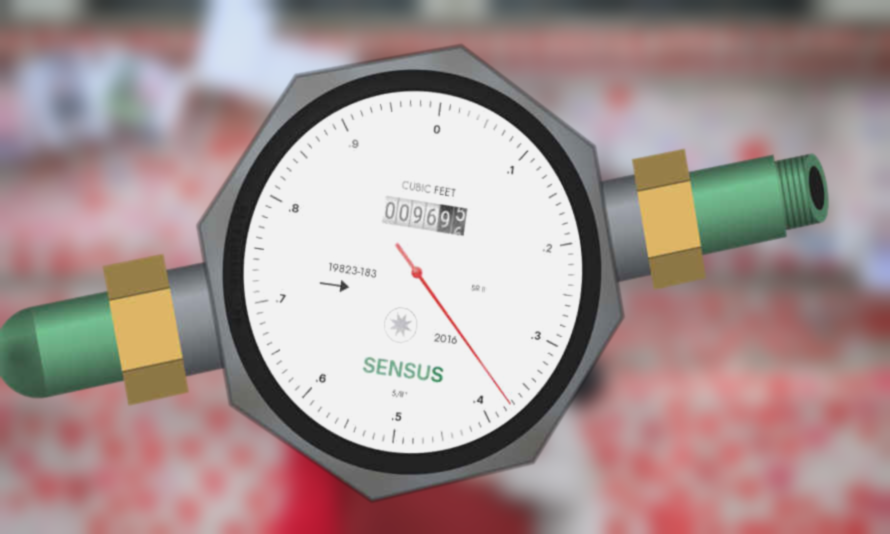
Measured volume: **9695.37** ft³
